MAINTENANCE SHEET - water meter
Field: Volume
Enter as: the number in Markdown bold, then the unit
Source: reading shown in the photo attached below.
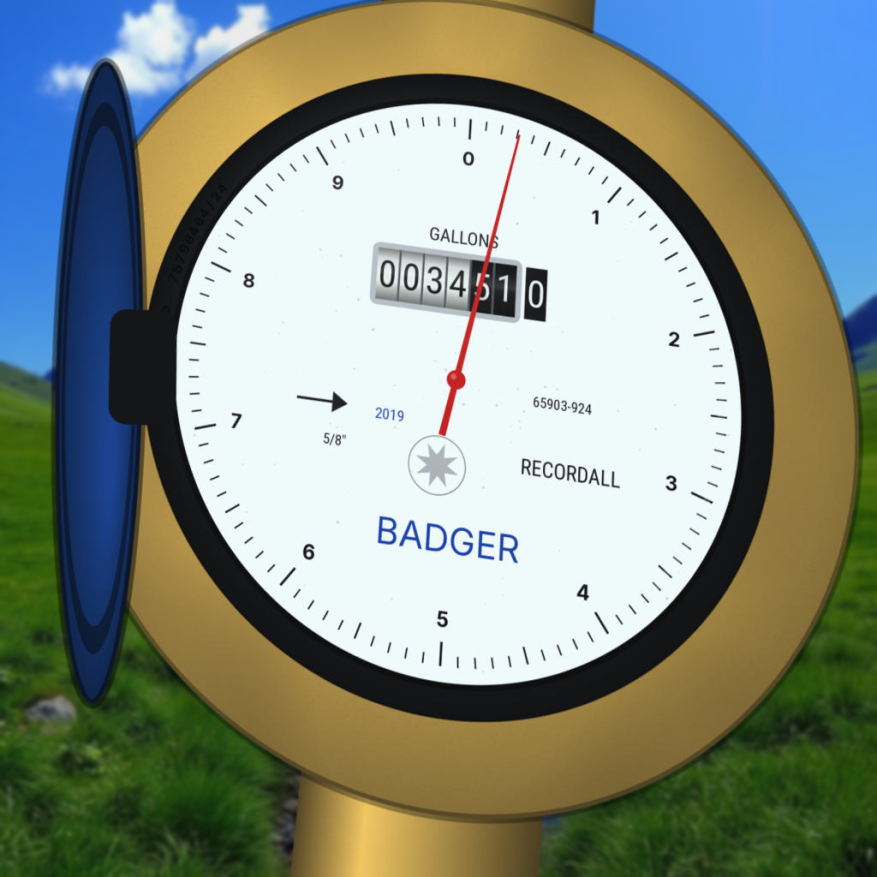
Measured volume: **34510.3** gal
